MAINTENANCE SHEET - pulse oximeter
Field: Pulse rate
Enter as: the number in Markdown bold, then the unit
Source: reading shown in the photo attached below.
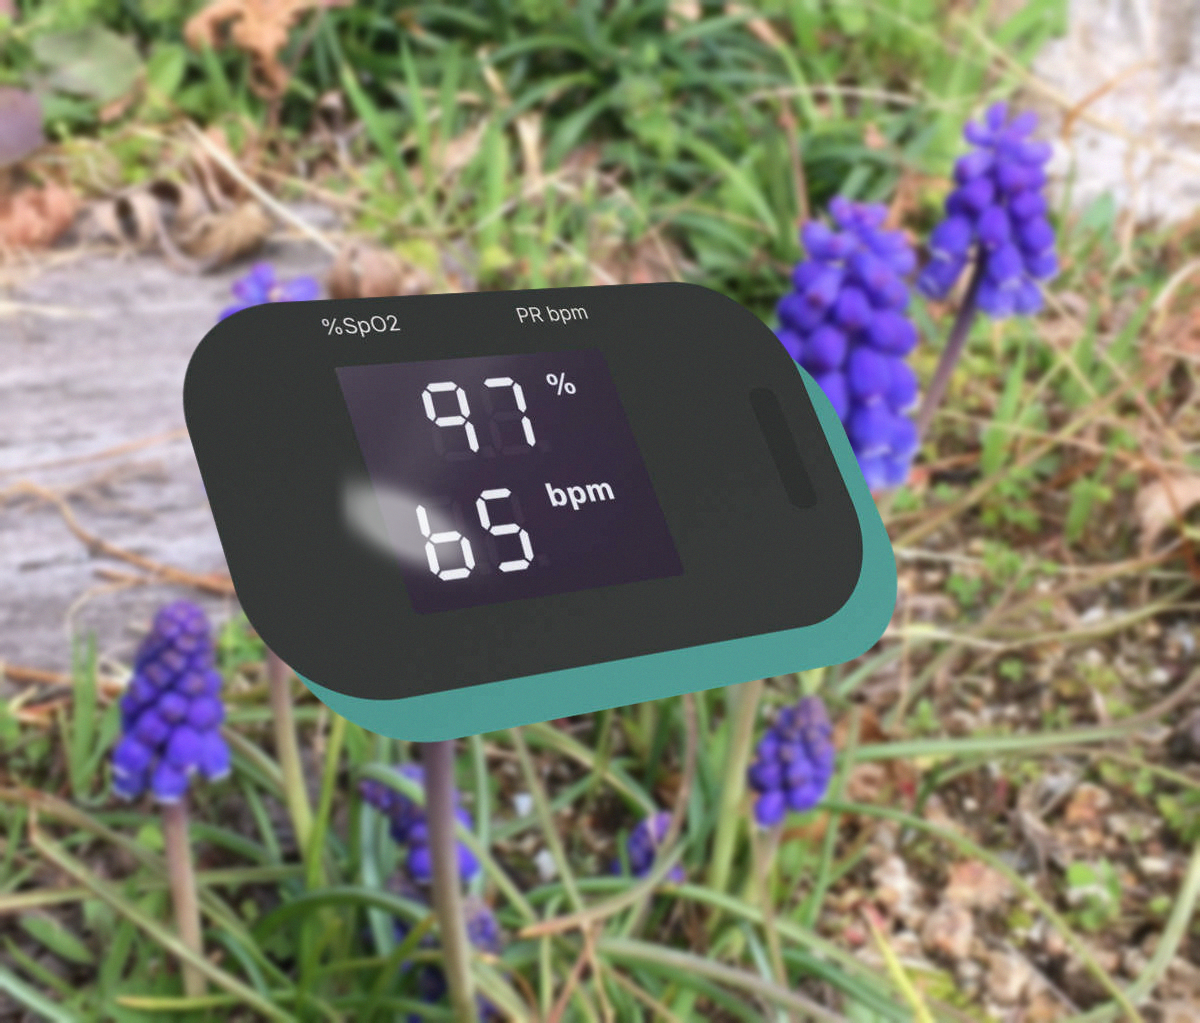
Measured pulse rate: **65** bpm
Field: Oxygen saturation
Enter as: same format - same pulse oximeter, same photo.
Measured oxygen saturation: **97** %
